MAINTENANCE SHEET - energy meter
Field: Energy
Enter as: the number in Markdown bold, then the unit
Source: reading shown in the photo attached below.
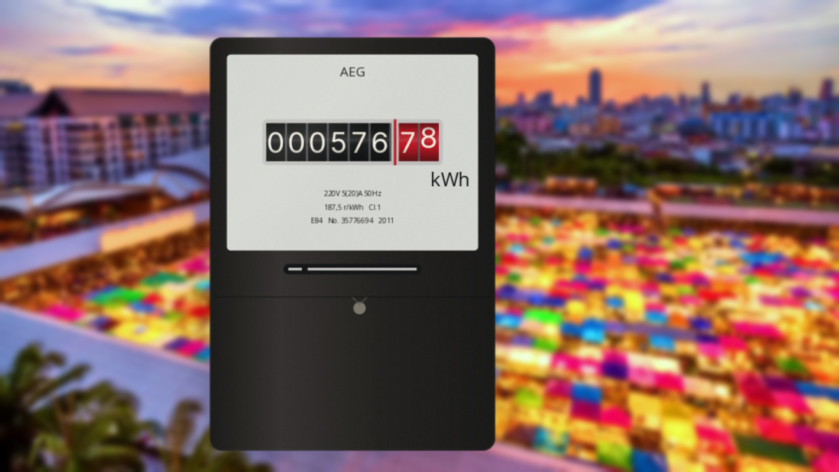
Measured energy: **576.78** kWh
